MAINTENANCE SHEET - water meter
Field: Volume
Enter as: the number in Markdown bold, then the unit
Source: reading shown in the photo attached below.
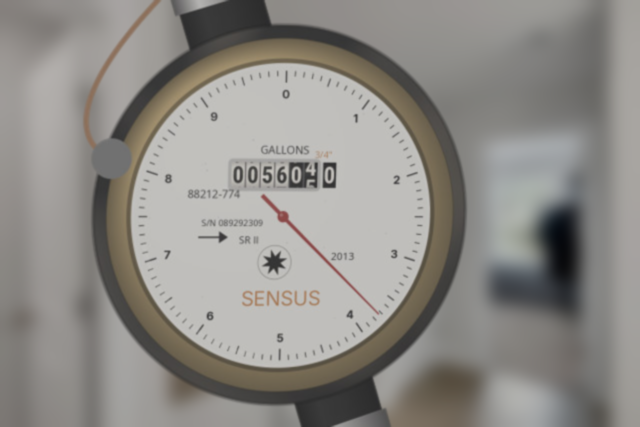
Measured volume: **56043.7** gal
